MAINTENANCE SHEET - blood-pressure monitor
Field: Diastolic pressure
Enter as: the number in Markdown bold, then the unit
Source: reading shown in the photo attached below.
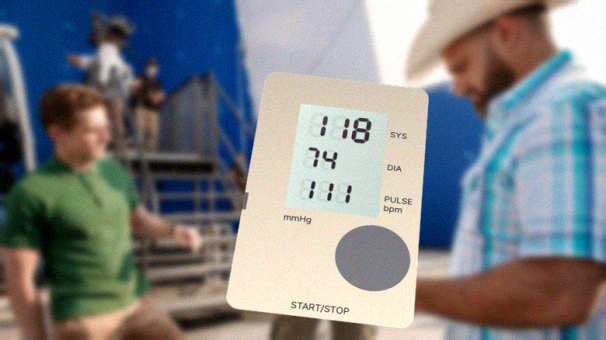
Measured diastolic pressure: **74** mmHg
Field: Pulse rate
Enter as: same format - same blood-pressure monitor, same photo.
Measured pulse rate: **111** bpm
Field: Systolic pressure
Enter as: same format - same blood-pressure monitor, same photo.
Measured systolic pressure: **118** mmHg
